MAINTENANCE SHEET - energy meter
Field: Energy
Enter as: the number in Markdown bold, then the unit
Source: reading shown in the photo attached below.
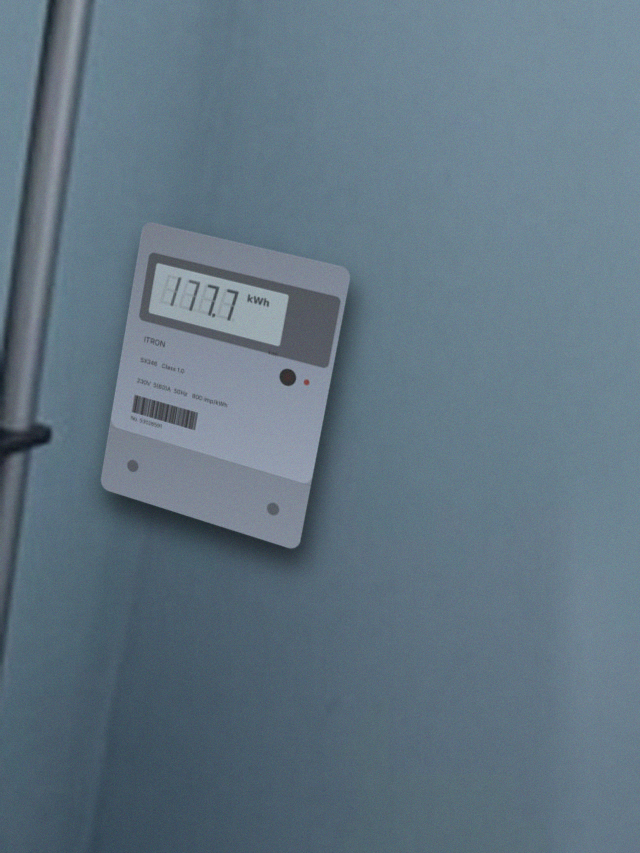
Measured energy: **177.7** kWh
